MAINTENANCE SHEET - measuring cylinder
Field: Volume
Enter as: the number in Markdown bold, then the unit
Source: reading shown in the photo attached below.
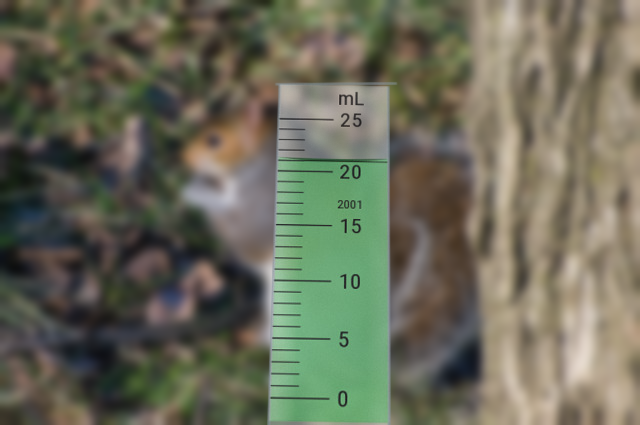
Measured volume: **21** mL
